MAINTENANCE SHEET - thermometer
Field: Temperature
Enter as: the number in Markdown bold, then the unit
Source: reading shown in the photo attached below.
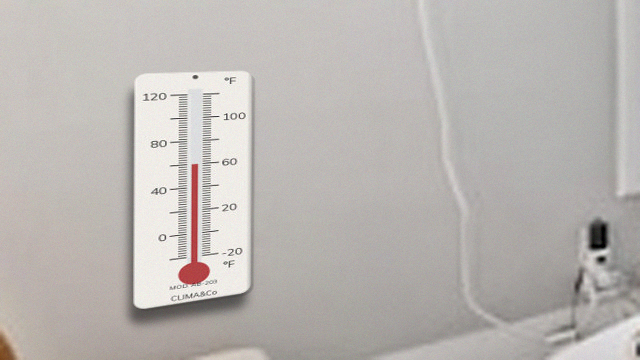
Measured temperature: **60** °F
